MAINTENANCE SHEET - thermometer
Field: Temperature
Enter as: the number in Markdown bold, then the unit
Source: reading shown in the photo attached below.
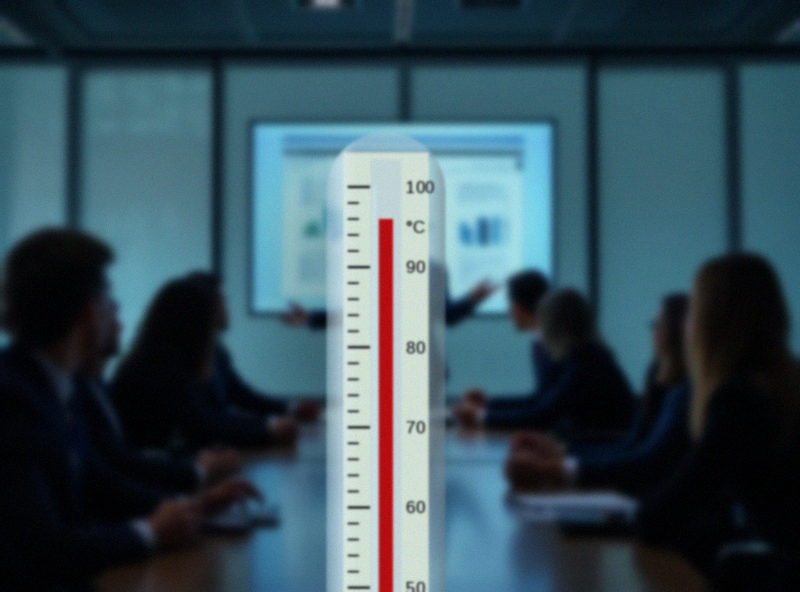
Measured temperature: **96** °C
